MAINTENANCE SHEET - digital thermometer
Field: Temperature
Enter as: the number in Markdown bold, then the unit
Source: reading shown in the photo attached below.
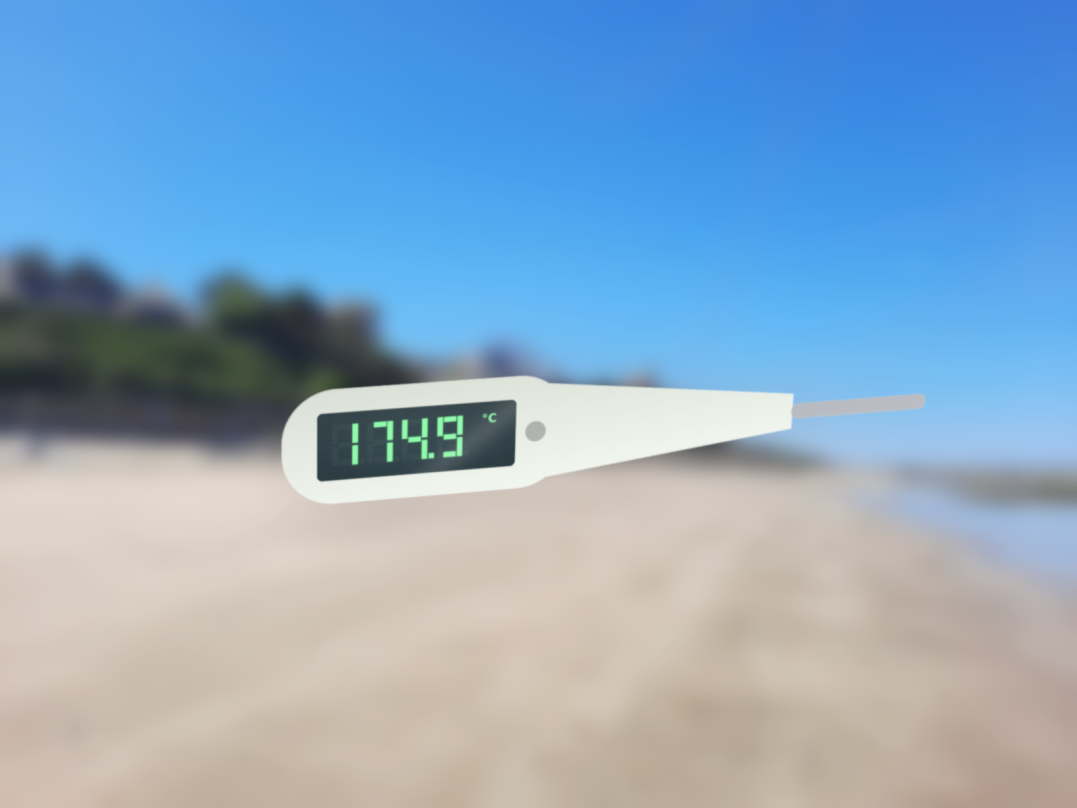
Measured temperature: **174.9** °C
